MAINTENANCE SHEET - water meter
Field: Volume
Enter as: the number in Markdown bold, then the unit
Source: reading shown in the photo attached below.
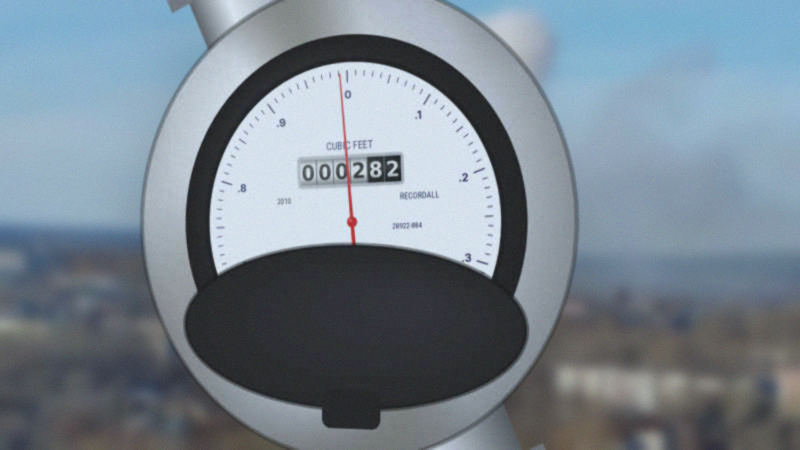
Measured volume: **281.99** ft³
